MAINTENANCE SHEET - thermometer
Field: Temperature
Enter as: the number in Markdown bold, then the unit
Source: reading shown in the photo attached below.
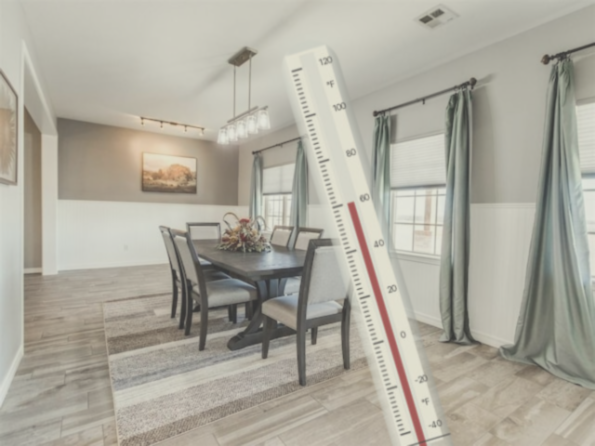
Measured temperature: **60** °F
